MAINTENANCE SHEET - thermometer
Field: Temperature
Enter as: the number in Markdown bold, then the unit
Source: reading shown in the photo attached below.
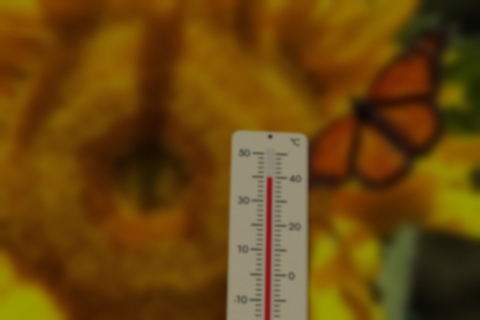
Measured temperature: **40** °C
